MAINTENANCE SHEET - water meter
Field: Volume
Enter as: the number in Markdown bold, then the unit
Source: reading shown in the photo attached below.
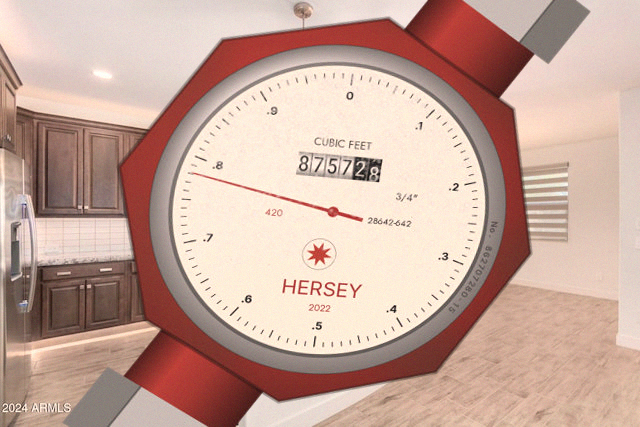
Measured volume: **875727.78** ft³
